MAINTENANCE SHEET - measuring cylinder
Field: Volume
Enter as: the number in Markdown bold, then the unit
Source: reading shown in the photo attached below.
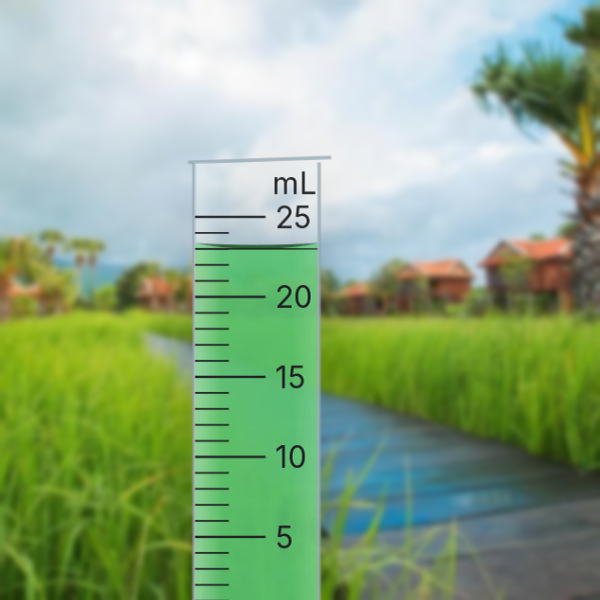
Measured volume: **23** mL
